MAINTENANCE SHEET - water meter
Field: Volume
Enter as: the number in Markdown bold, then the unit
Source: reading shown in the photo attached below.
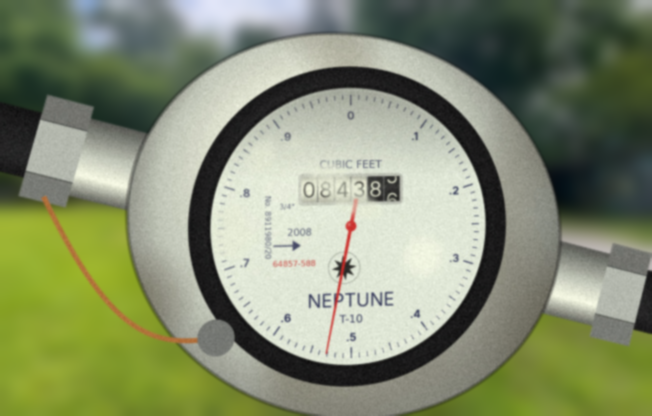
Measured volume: **84385.53** ft³
